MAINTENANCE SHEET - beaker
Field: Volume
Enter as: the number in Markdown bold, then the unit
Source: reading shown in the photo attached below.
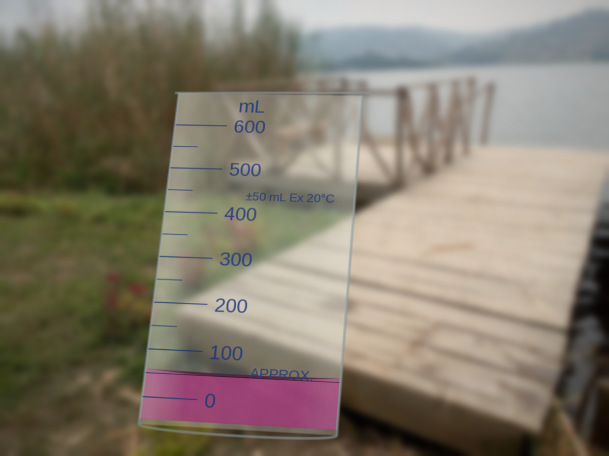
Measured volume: **50** mL
